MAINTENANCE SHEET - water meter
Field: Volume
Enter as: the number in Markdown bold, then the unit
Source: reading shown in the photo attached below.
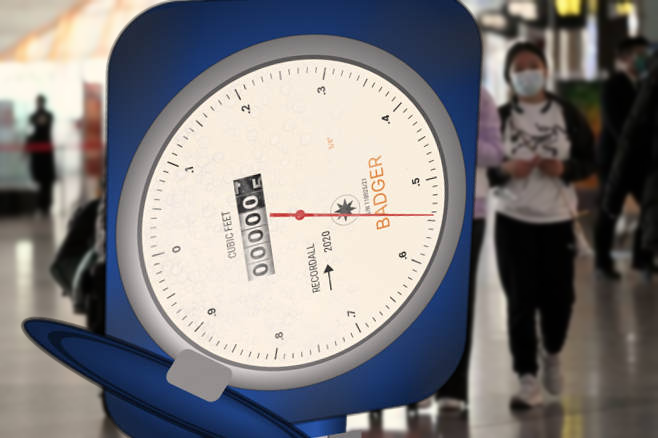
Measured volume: **4.54** ft³
